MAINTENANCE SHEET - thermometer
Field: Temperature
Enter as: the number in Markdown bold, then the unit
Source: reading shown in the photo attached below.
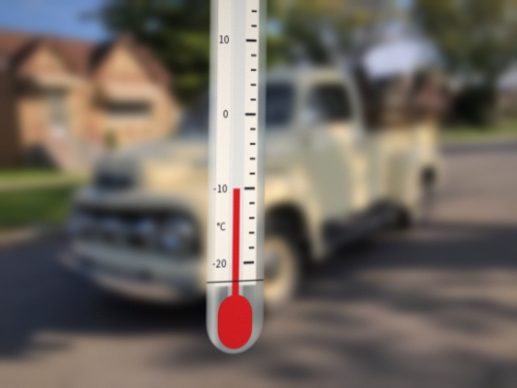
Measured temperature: **-10** °C
